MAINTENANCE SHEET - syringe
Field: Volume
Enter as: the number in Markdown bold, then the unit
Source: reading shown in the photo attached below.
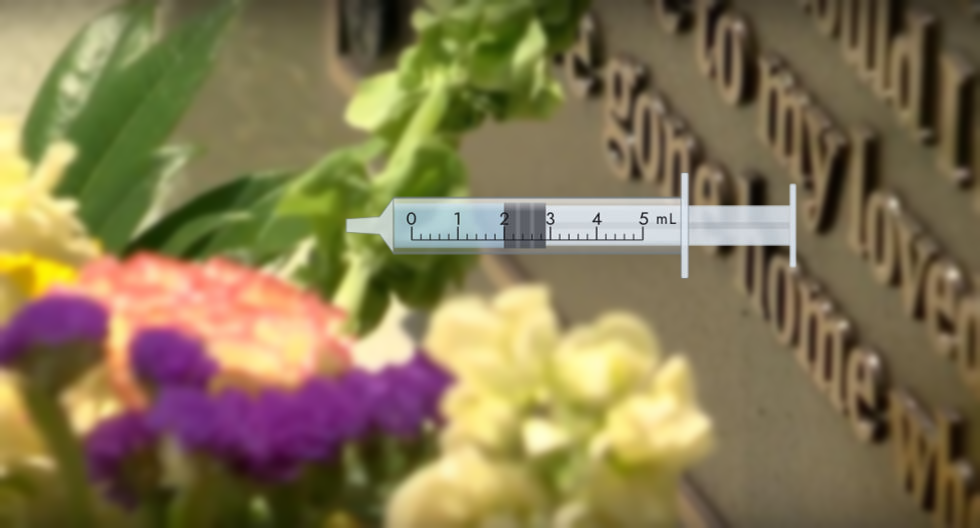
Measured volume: **2** mL
